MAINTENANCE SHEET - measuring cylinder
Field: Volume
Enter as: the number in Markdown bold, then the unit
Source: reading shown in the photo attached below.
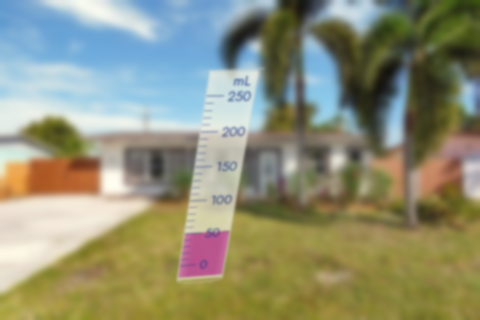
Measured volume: **50** mL
